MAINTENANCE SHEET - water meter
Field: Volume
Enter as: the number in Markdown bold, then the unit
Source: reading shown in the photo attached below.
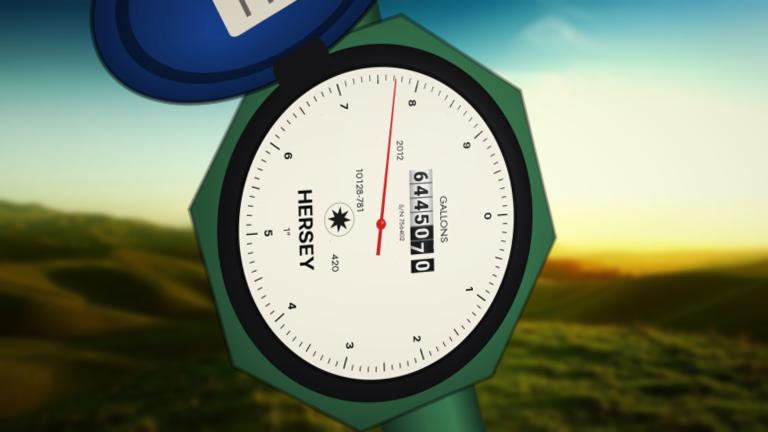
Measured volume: **6445067.7** gal
